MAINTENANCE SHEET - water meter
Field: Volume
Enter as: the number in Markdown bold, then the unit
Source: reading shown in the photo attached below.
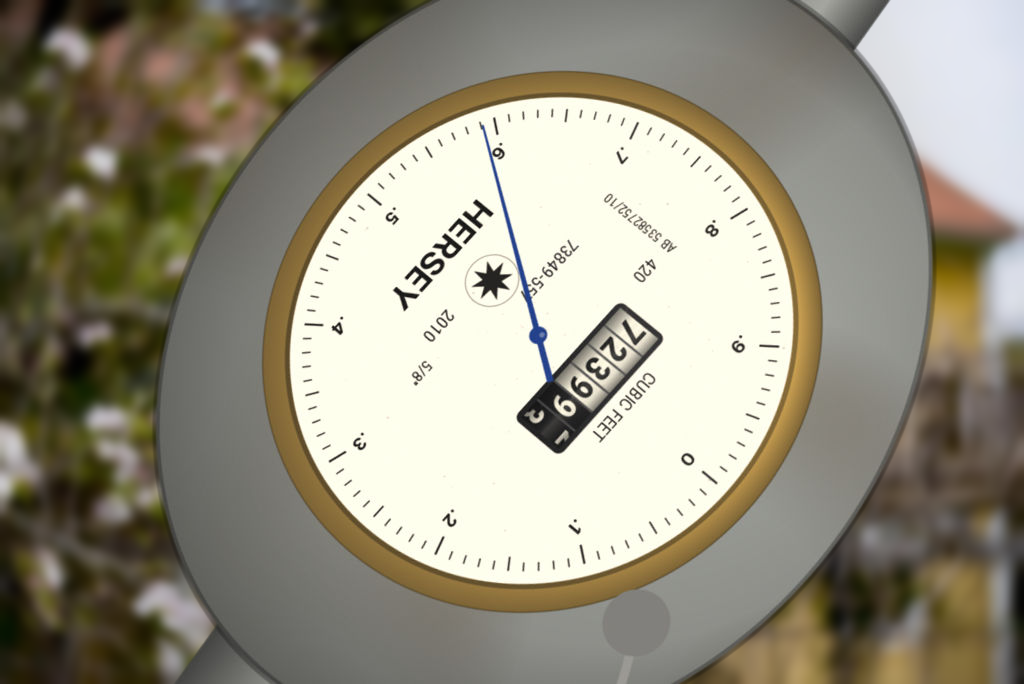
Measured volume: **723992.59** ft³
